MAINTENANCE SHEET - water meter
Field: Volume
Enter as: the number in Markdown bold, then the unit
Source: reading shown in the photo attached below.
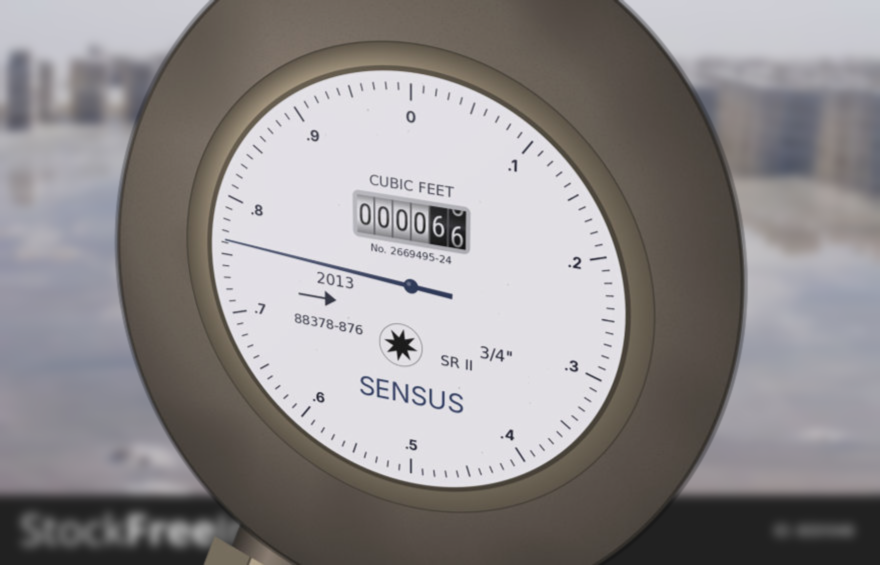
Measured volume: **65.76** ft³
